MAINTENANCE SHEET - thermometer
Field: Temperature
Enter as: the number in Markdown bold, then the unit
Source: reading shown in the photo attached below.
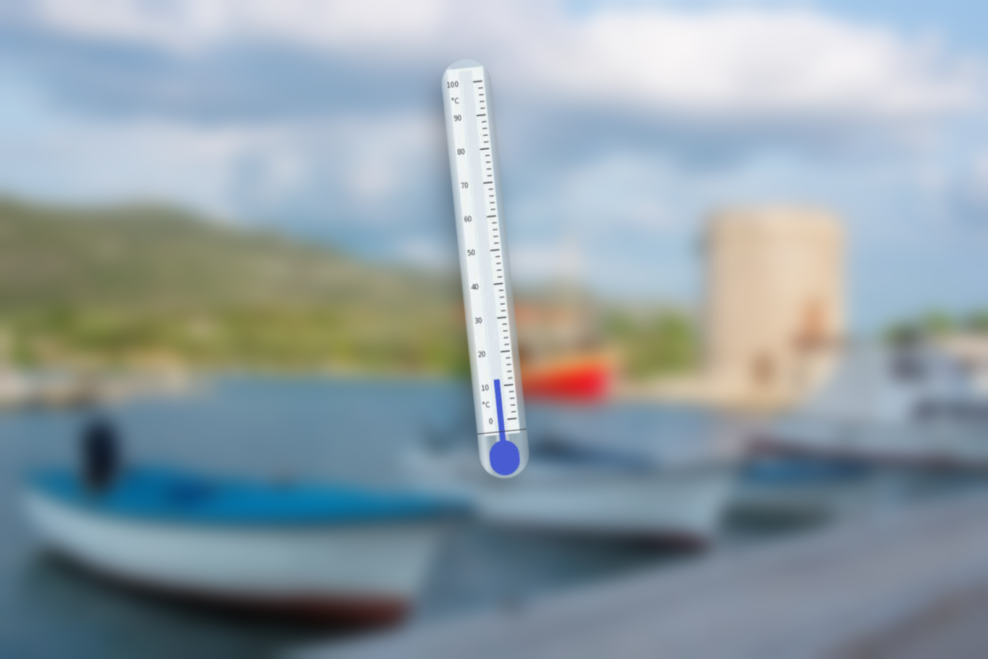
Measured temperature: **12** °C
